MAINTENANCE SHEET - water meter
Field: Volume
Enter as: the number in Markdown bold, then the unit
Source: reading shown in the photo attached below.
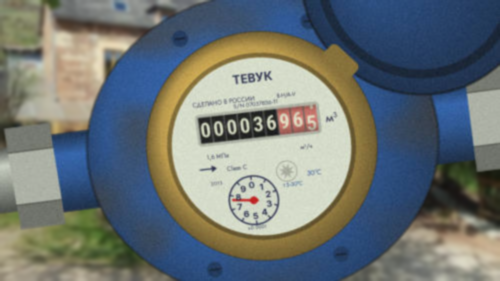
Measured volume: **36.9647** m³
